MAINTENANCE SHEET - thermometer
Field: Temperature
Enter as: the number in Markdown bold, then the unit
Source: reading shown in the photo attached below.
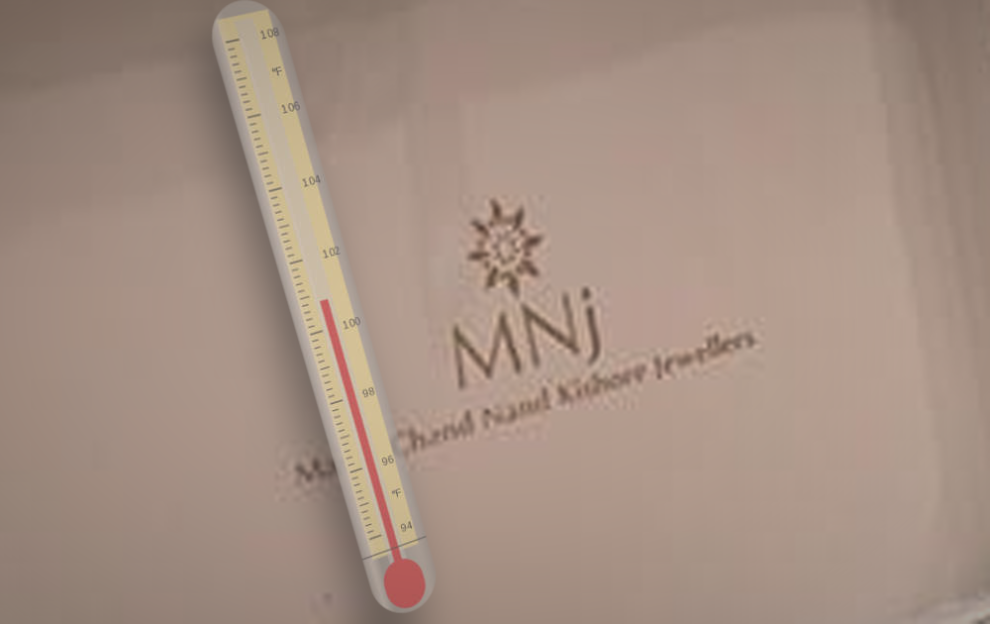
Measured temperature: **100.8** °F
